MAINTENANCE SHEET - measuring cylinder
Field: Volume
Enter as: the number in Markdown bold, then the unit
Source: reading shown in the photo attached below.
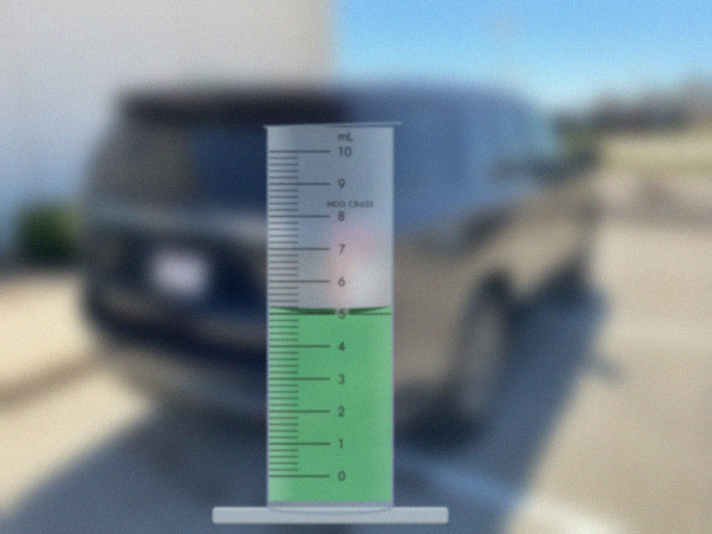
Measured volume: **5** mL
